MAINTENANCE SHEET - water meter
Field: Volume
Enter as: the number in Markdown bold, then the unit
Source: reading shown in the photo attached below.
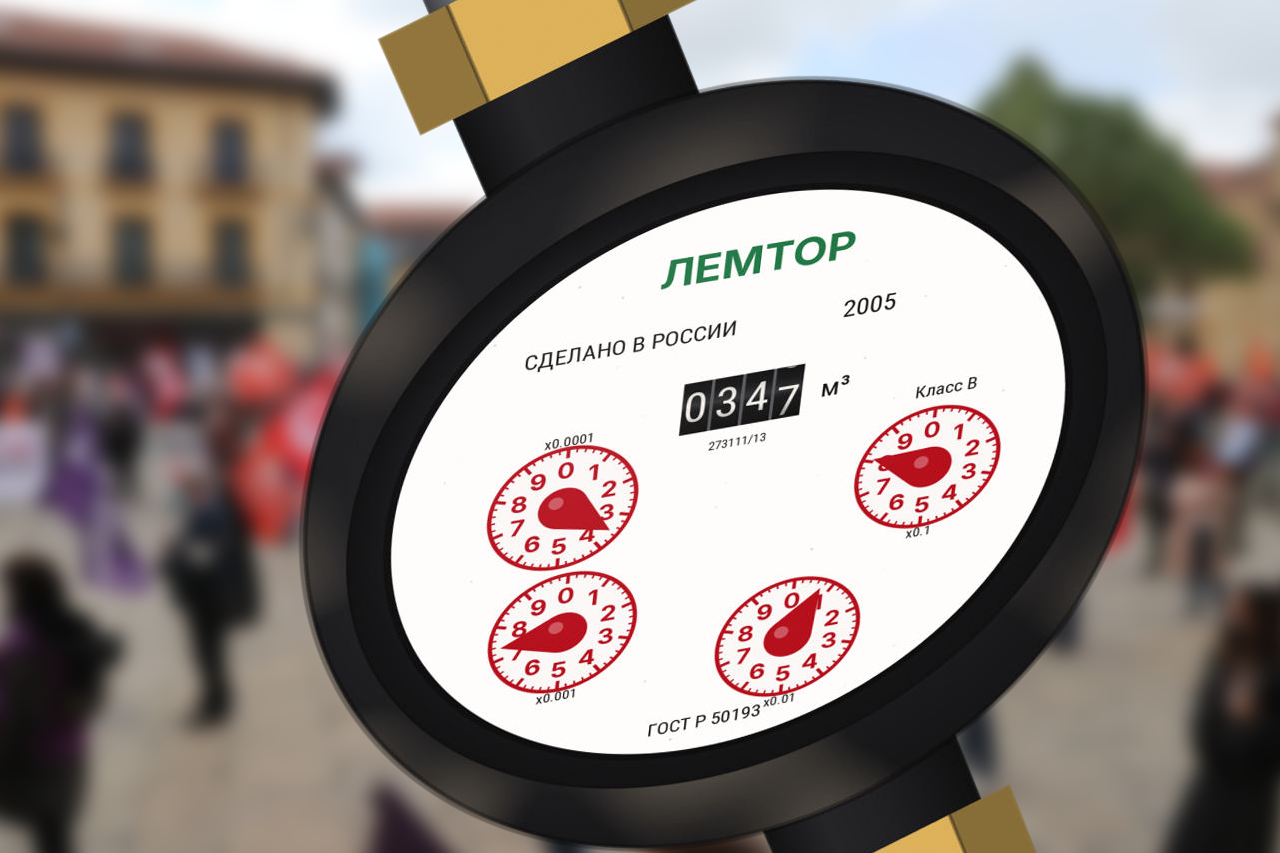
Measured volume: **346.8073** m³
